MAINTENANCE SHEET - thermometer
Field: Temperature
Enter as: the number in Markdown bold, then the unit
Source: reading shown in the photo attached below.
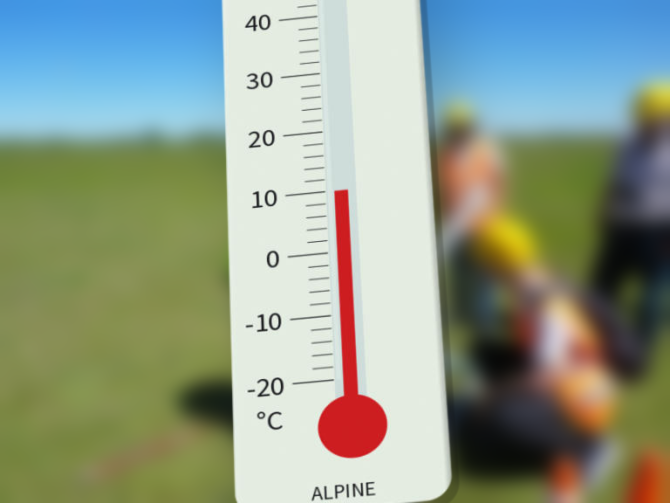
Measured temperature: **10** °C
